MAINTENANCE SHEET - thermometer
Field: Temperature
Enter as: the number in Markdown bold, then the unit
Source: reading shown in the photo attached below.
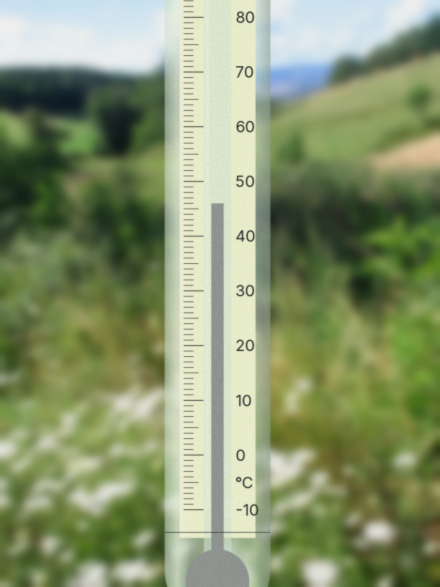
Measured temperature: **46** °C
